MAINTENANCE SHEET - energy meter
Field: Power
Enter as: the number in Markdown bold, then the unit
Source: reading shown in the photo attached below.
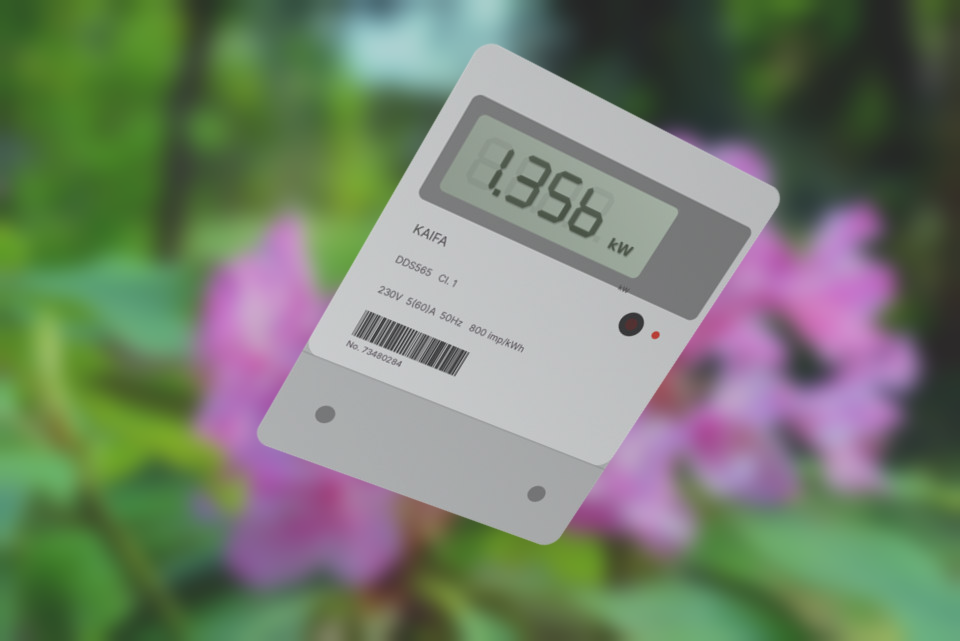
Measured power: **1.356** kW
